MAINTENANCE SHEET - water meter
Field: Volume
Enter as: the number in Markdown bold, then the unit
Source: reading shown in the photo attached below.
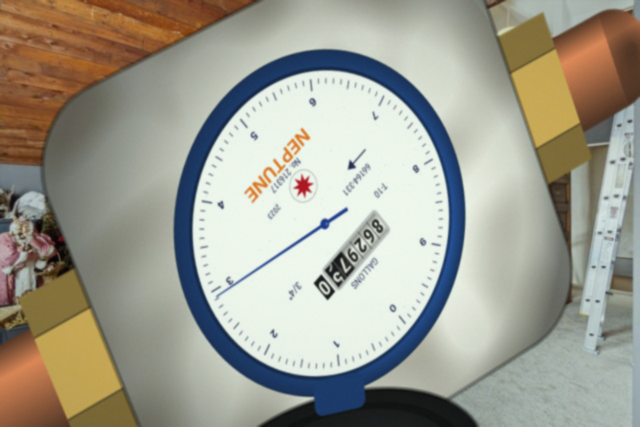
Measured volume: **8629752.9** gal
